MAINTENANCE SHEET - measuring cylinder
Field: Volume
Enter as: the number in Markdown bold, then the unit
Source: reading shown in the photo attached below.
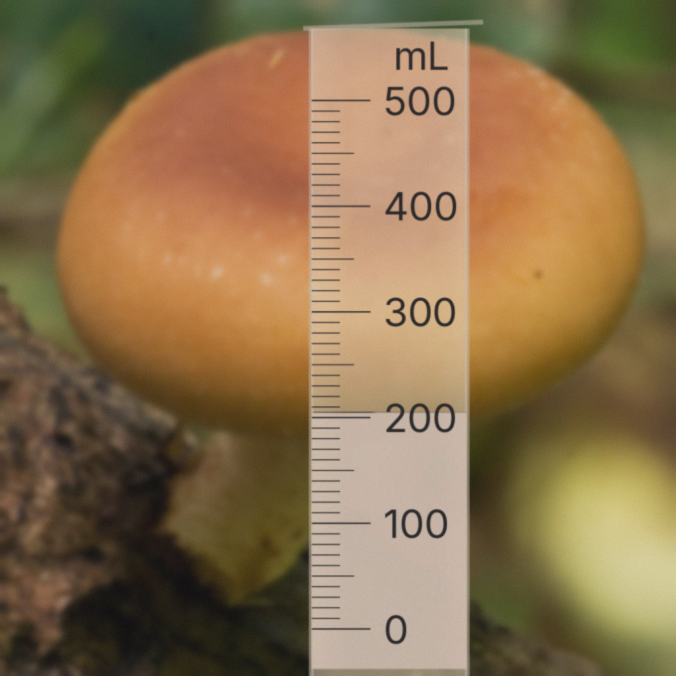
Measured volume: **205** mL
